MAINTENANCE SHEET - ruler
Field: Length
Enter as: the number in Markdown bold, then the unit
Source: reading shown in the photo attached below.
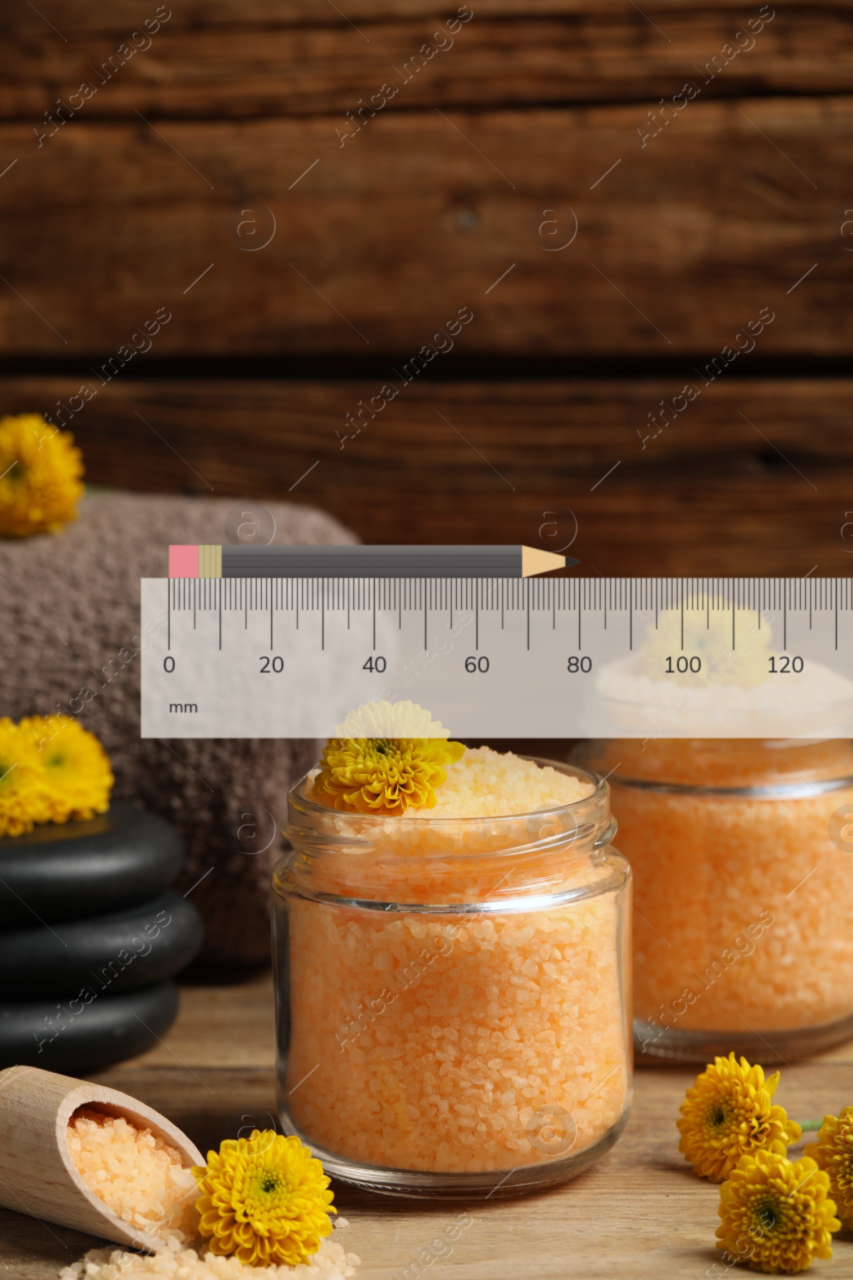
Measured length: **80** mm
